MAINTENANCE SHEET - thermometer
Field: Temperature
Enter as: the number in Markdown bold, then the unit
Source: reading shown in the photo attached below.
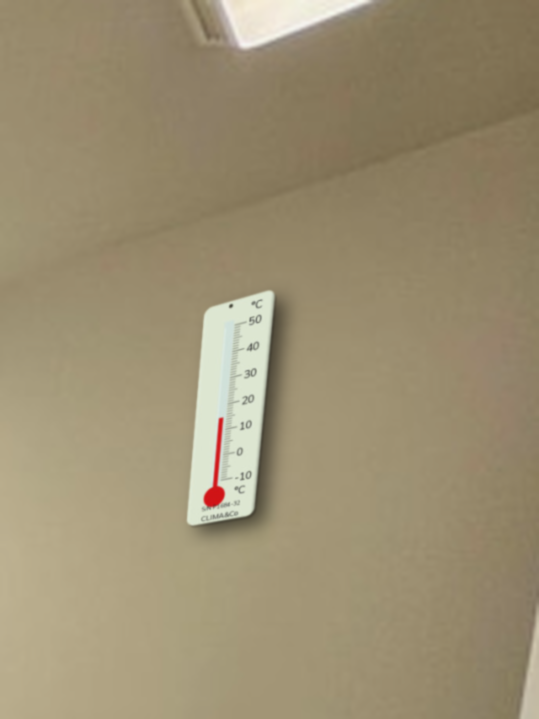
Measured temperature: **15** °C
